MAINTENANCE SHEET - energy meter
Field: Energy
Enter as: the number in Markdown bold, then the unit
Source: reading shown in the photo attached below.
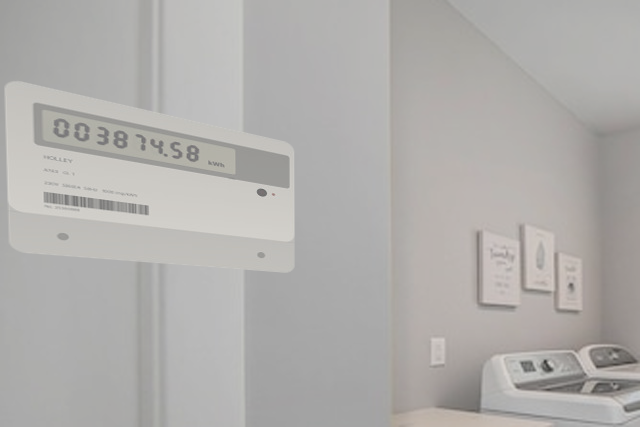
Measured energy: **3874.58** kWh
